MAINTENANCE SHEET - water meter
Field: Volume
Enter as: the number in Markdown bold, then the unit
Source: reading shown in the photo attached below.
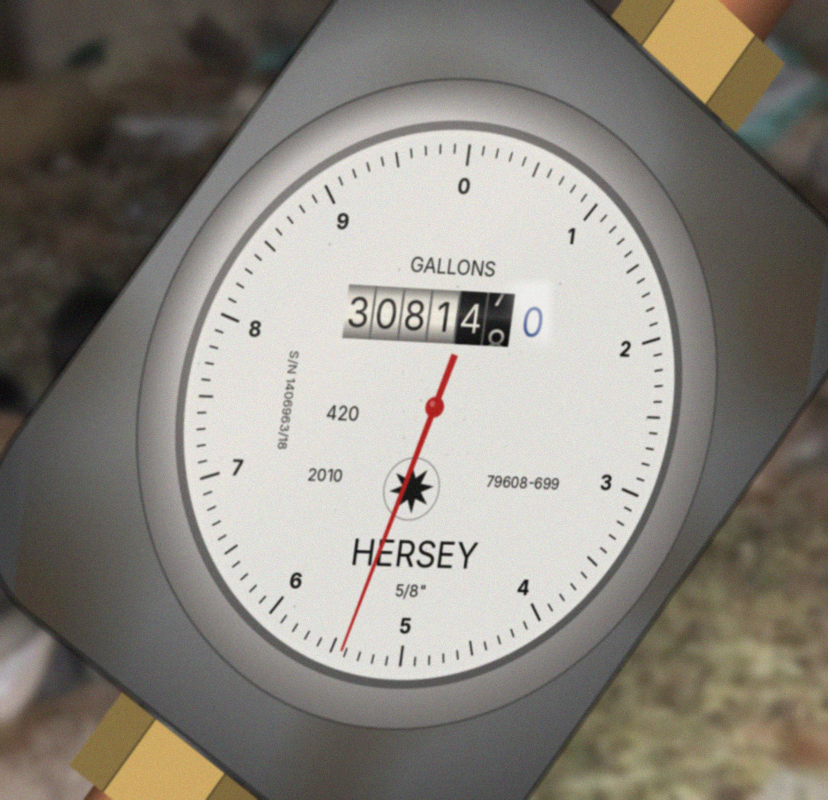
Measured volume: **3081475.4** gal
